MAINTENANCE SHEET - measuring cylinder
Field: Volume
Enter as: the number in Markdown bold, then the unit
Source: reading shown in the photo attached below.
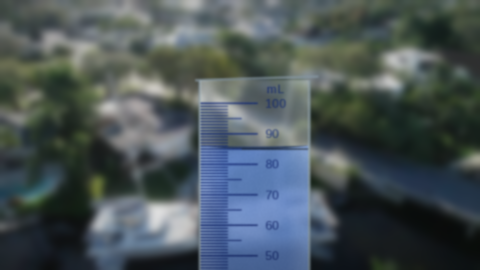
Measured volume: **85** mL
